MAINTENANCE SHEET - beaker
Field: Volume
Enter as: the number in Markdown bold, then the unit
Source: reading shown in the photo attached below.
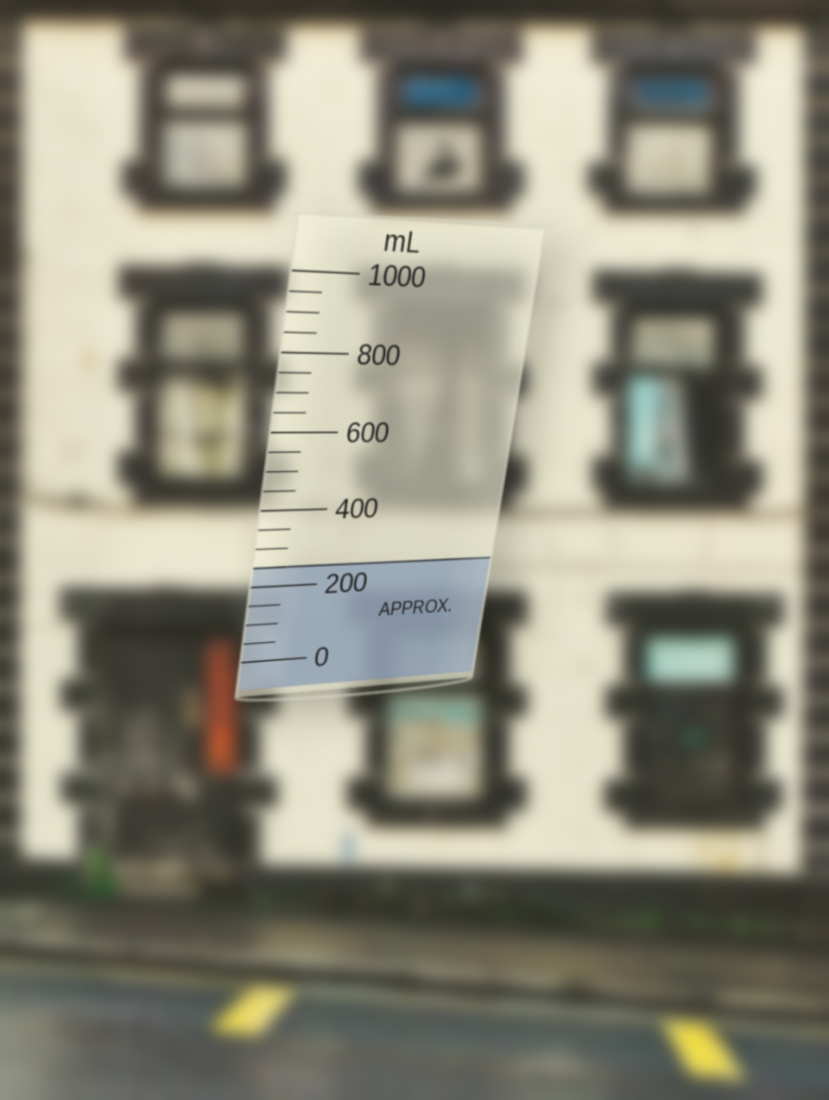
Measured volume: **250** mL
